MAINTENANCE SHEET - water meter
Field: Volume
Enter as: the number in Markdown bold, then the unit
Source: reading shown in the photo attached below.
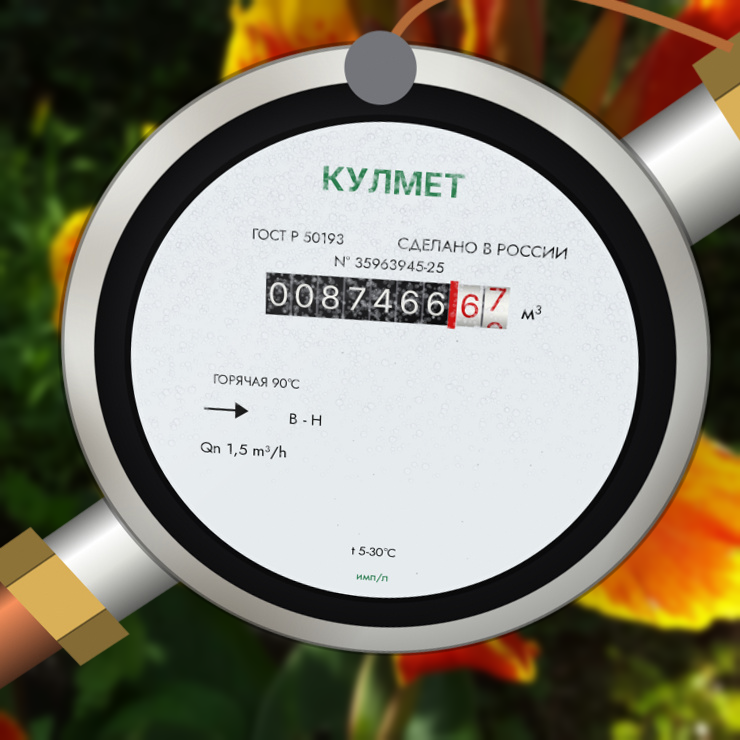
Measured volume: **87466.67** m³
